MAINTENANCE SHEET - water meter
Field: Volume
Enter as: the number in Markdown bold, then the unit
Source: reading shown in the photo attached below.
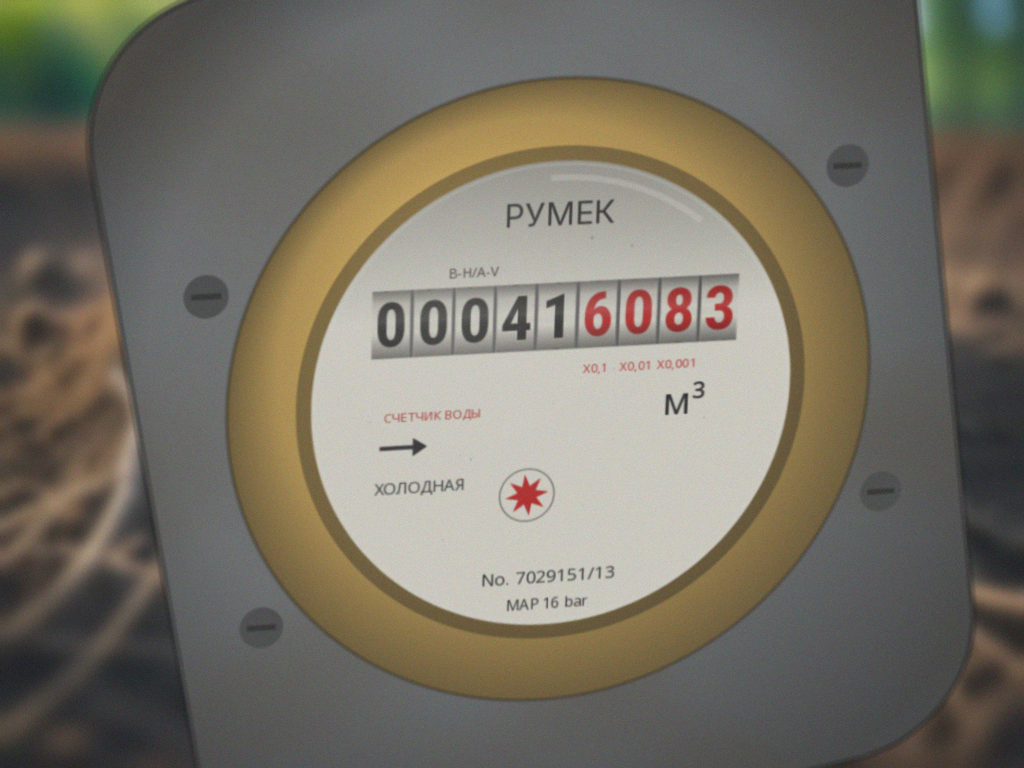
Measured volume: **41.6083** m³
